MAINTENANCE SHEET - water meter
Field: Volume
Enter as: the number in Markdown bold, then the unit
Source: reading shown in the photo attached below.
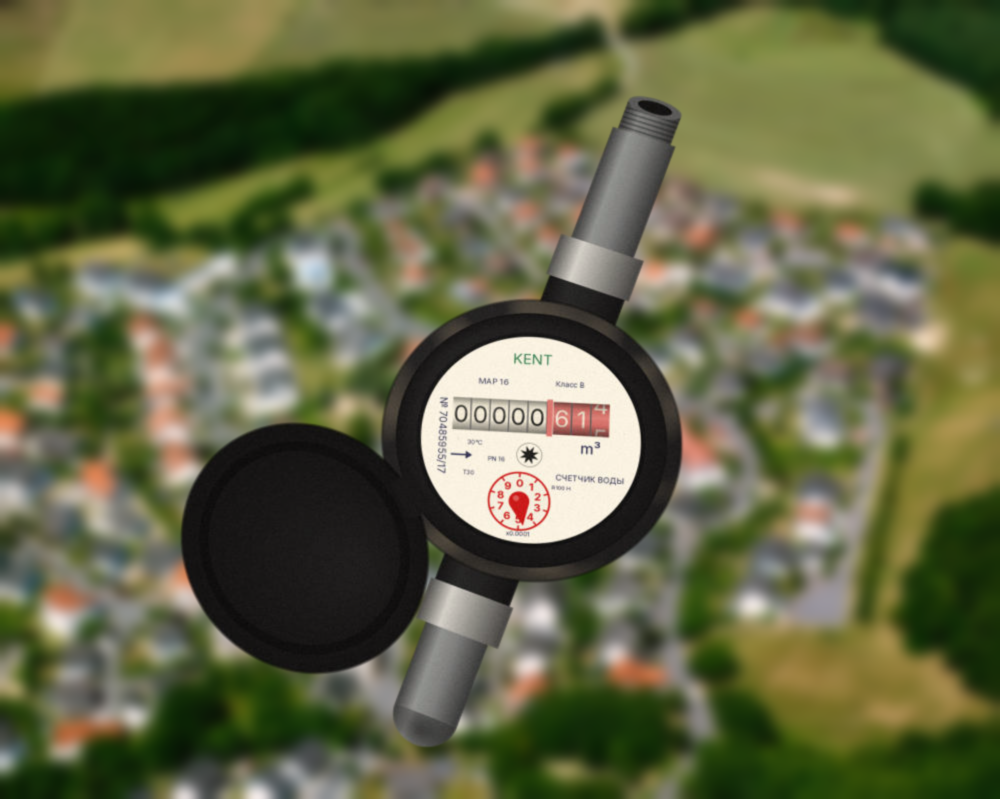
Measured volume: **0.6144** m³
